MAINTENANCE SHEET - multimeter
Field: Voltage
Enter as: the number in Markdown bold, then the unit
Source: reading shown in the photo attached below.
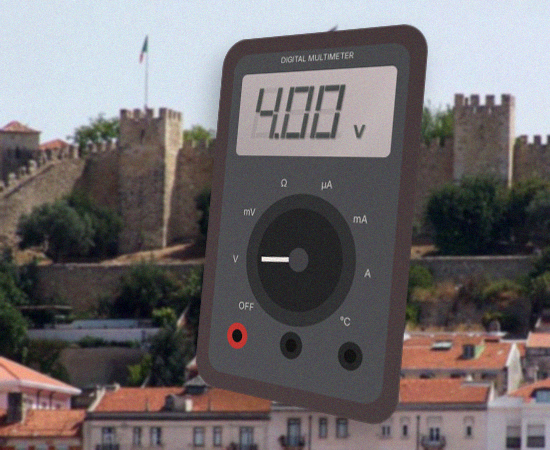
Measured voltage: **4.00** V
